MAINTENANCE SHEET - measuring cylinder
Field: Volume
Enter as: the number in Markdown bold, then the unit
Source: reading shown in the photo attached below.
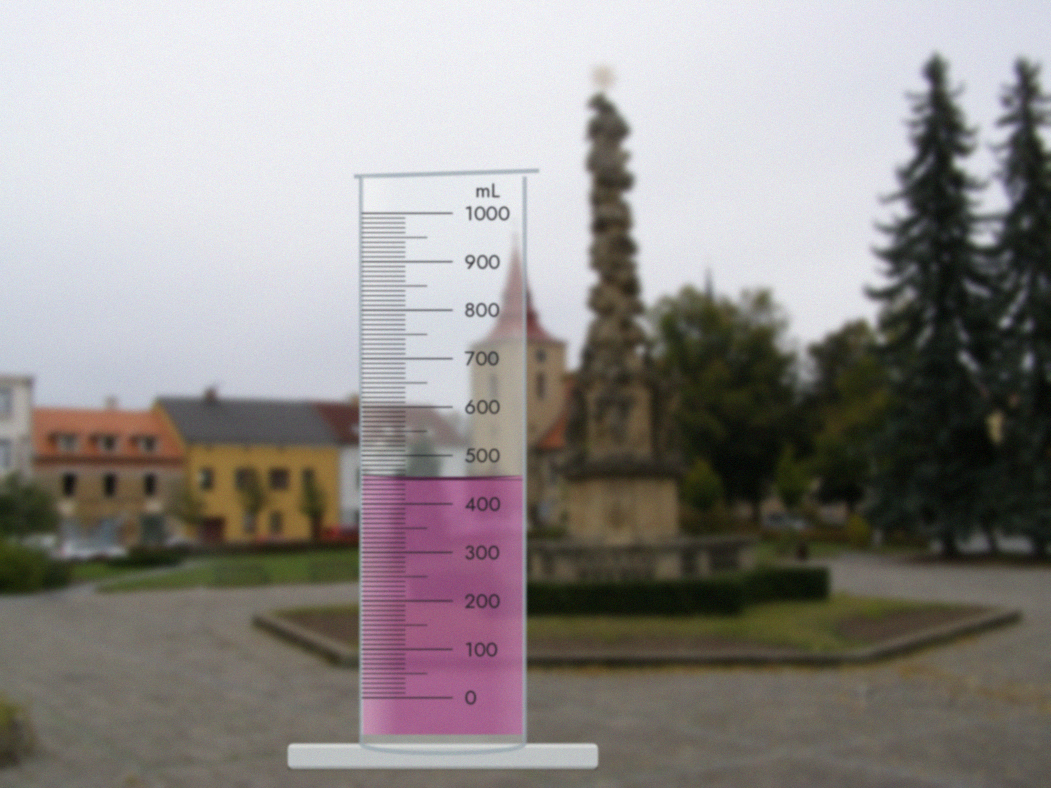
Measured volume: **450** mL
